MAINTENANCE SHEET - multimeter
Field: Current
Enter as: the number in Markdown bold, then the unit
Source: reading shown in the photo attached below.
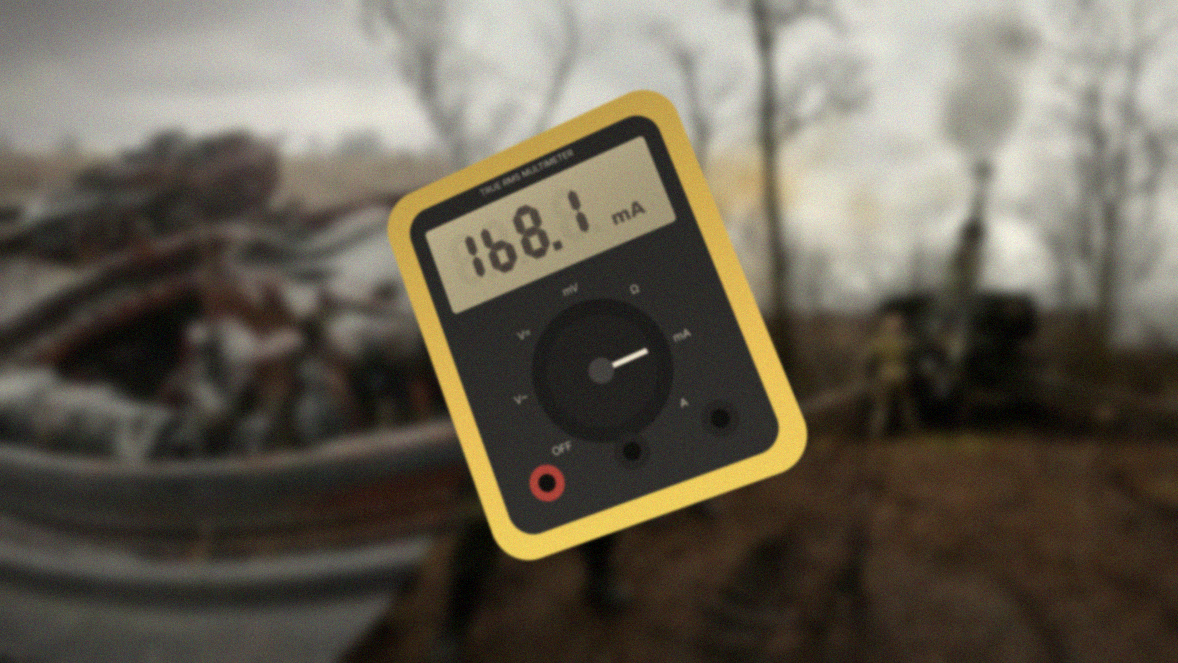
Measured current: **168.1** mA
